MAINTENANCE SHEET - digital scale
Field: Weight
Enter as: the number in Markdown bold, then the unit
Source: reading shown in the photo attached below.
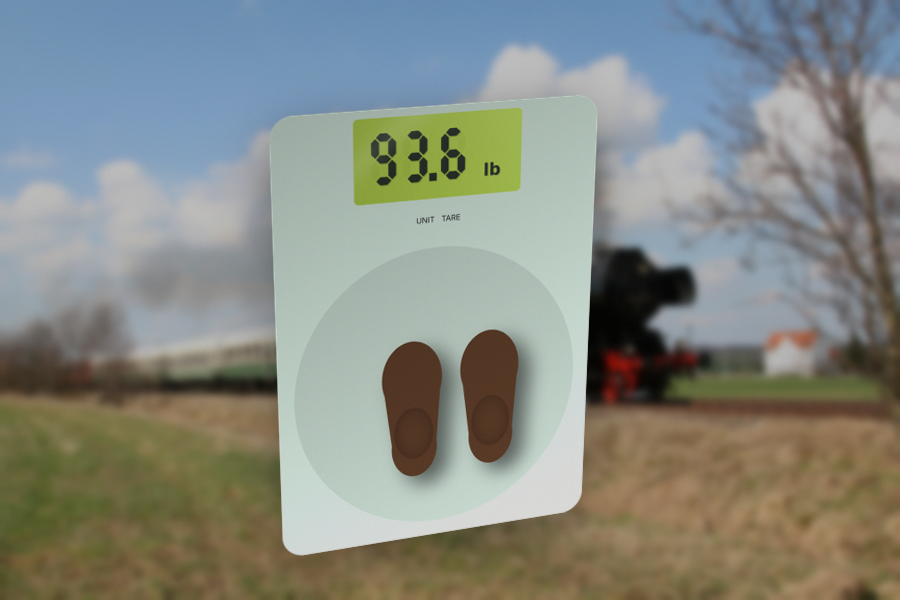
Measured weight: **93.6** lb
